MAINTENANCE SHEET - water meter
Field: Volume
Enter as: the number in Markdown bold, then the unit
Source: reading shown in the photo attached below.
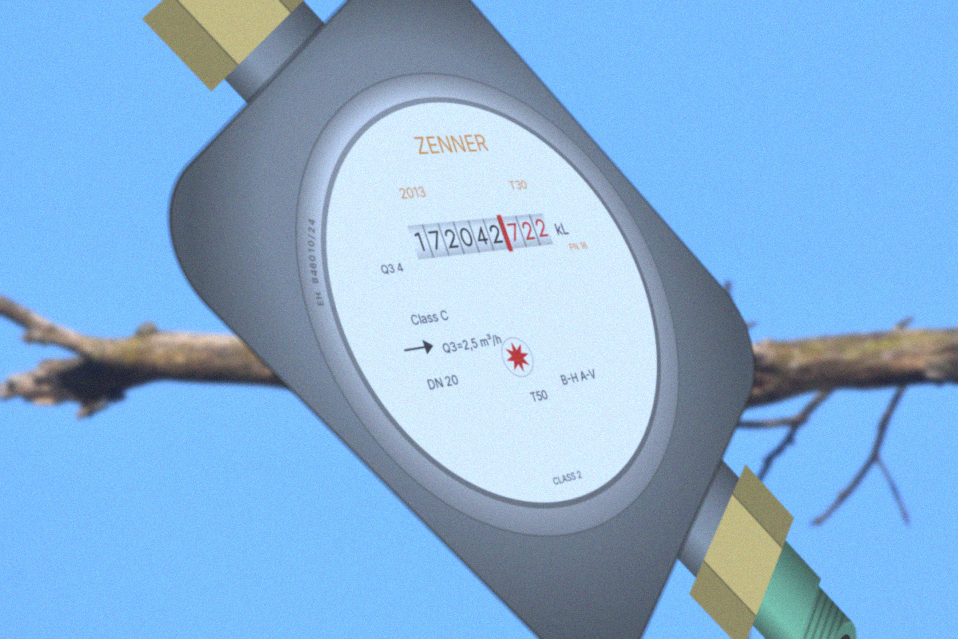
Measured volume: **172042.722** kL
